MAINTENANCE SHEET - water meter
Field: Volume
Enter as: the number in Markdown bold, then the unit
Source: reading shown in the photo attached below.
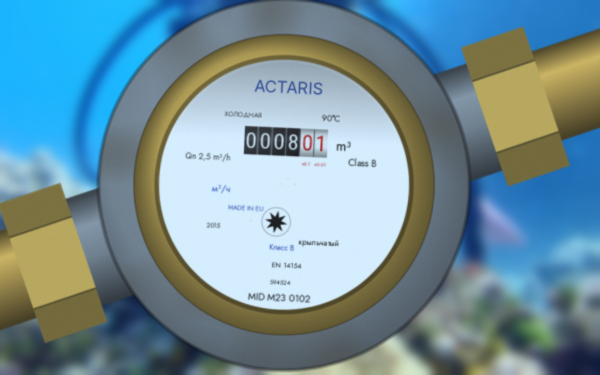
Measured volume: **8.01** m³
